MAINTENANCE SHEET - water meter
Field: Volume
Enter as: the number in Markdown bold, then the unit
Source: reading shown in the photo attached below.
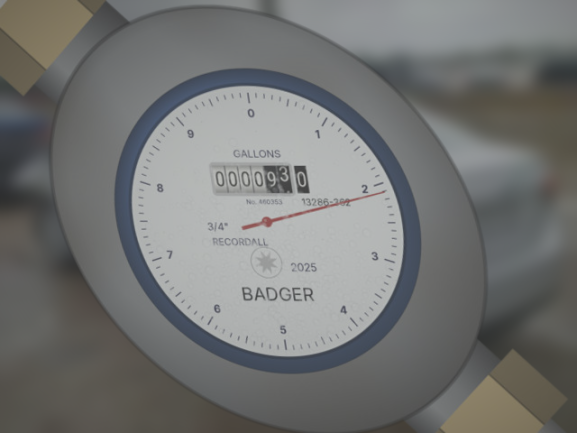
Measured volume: **932.1** gal
